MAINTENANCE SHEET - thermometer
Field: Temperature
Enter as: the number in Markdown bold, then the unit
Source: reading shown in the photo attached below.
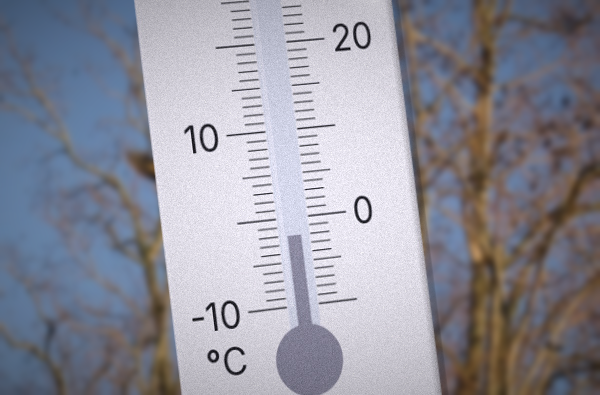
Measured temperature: **-2** °C
